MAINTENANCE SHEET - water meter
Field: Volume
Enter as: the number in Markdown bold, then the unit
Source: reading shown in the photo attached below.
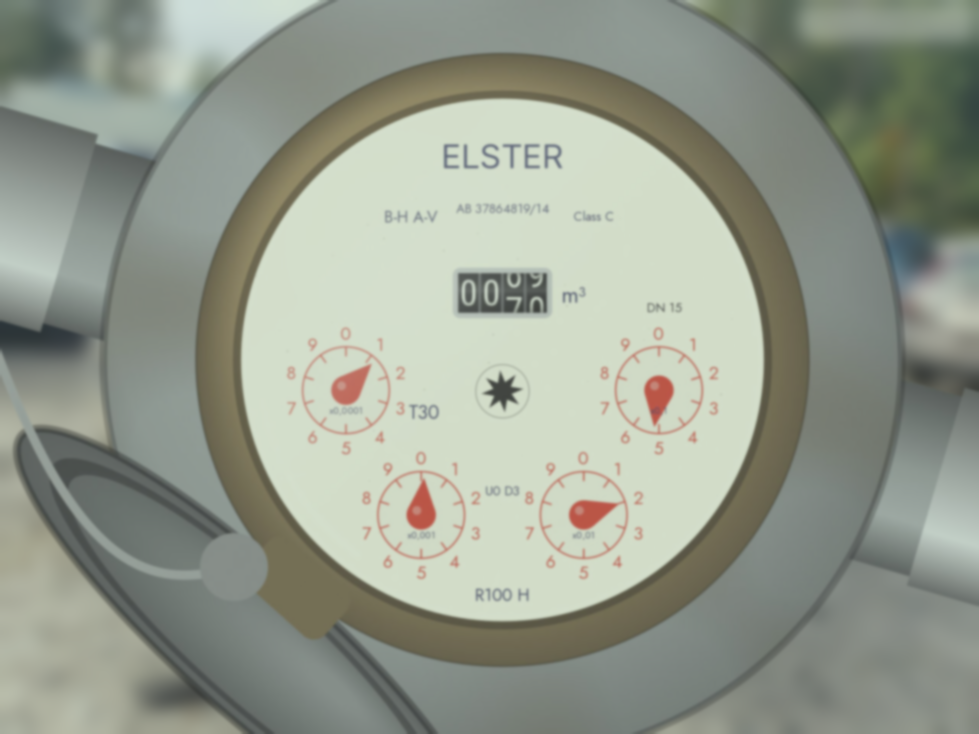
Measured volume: **69.5201** m³
